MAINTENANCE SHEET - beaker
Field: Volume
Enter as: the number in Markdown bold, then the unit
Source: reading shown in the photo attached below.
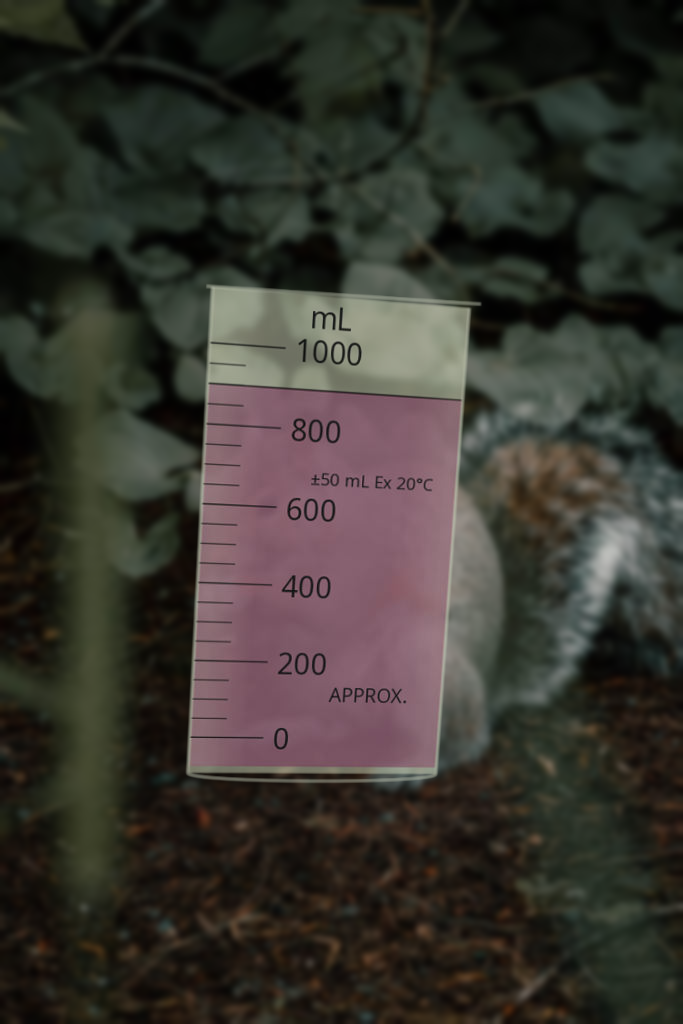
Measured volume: **900** mL
